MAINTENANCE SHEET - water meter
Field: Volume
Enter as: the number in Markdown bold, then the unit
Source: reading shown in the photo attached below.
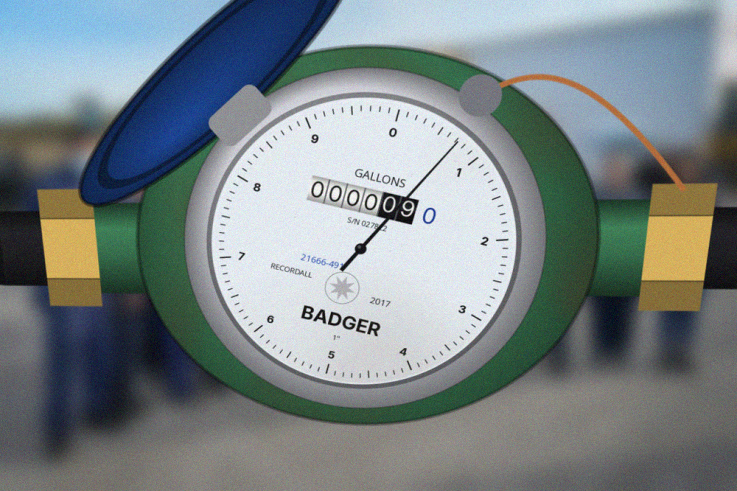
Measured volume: **90.7** gal
